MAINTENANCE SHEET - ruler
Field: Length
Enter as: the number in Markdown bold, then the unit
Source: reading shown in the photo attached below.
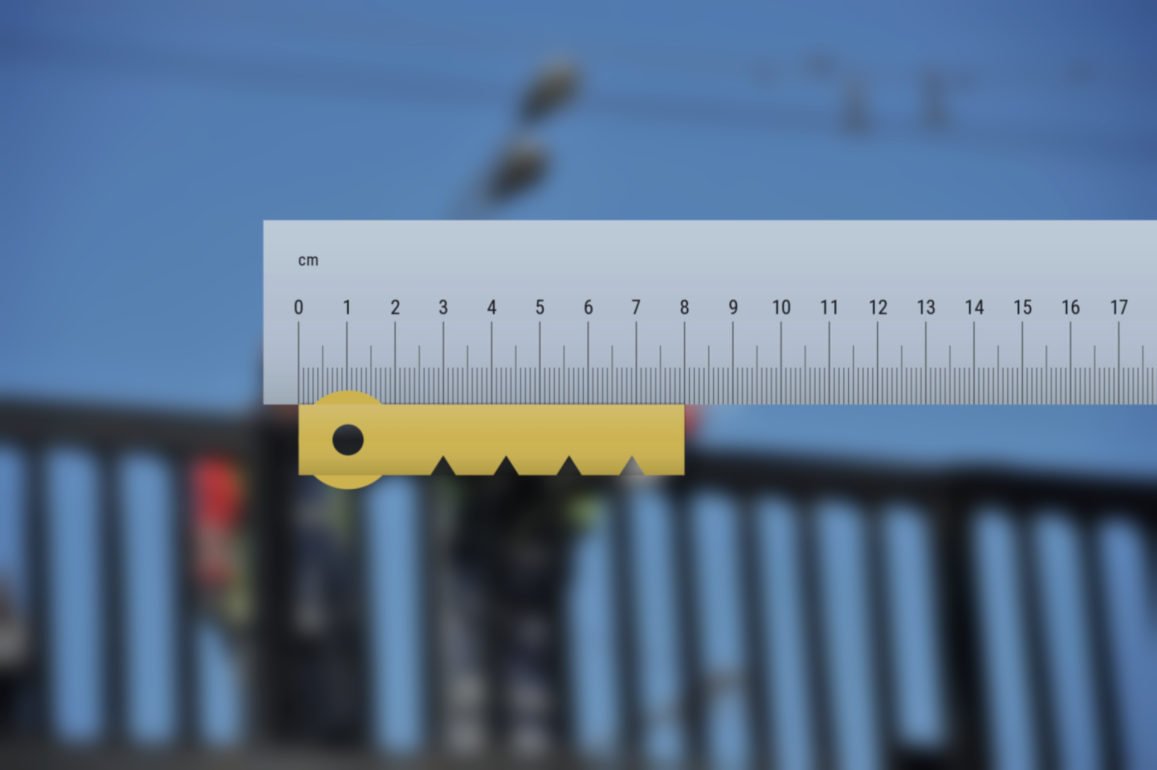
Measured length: **8** cm
